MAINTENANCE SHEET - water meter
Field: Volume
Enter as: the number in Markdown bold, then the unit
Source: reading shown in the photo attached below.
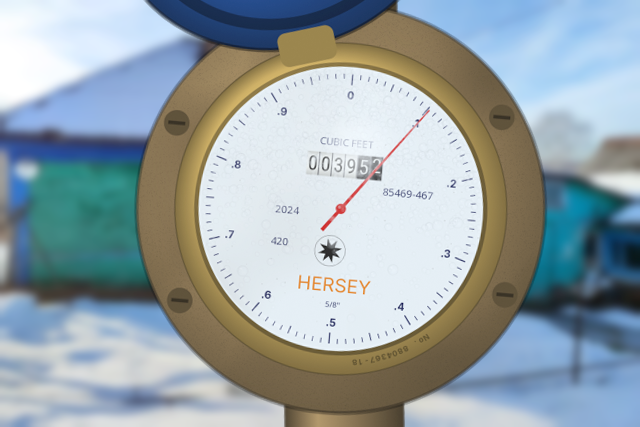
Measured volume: **3952.10** ft³
